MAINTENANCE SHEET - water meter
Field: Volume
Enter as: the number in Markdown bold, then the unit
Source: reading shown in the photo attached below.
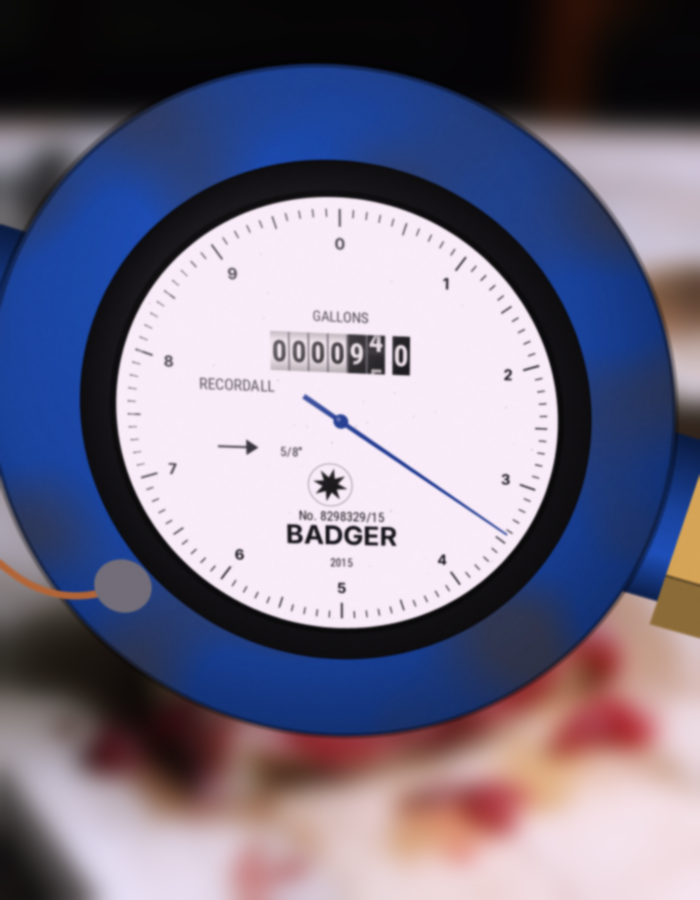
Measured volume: **943.4** gal
